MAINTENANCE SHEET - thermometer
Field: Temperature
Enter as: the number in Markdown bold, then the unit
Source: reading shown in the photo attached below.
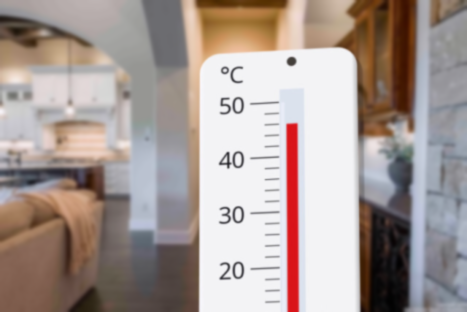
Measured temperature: **46** °C
